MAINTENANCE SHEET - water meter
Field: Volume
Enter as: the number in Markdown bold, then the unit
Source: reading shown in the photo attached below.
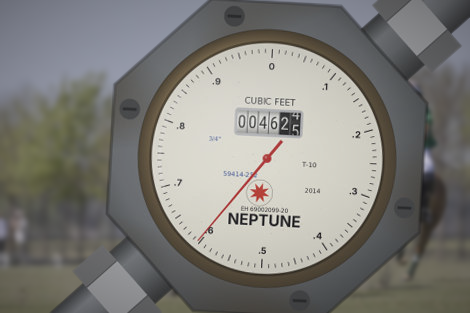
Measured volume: **4624.60** ft³
